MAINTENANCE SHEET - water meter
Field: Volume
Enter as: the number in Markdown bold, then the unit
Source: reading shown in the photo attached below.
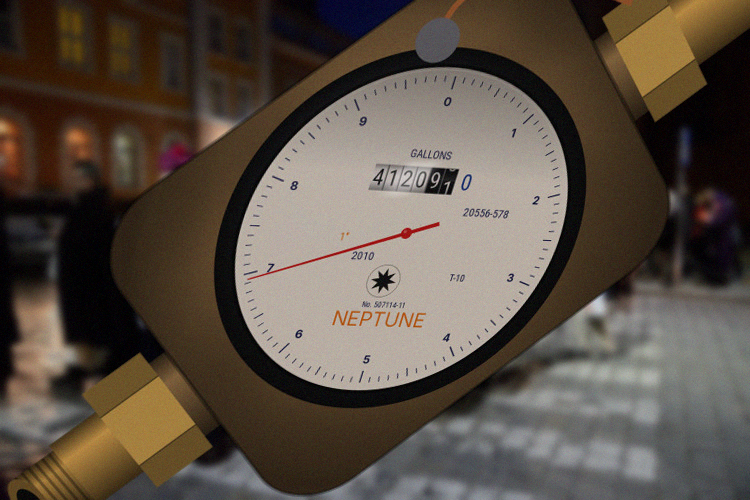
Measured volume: **4120906.9** gal
